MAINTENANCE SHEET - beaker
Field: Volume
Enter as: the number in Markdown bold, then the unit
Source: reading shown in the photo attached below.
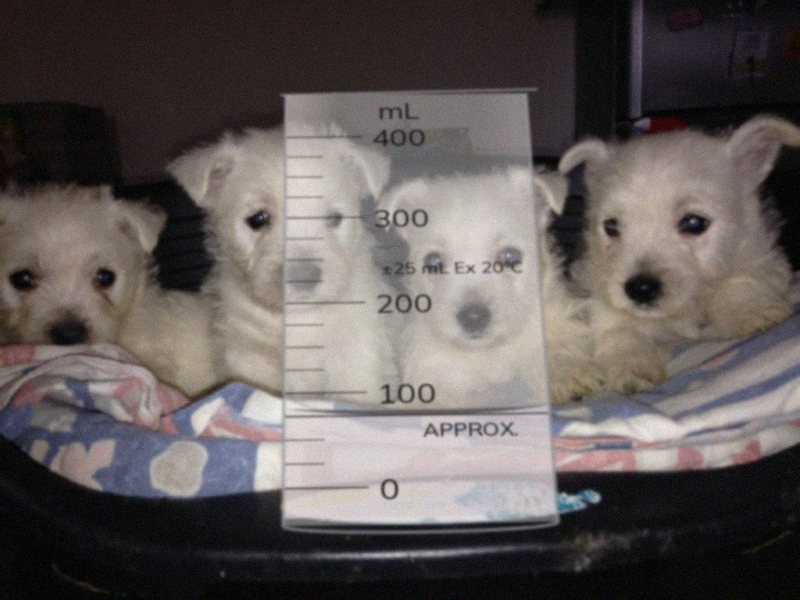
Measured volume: **75** mL
